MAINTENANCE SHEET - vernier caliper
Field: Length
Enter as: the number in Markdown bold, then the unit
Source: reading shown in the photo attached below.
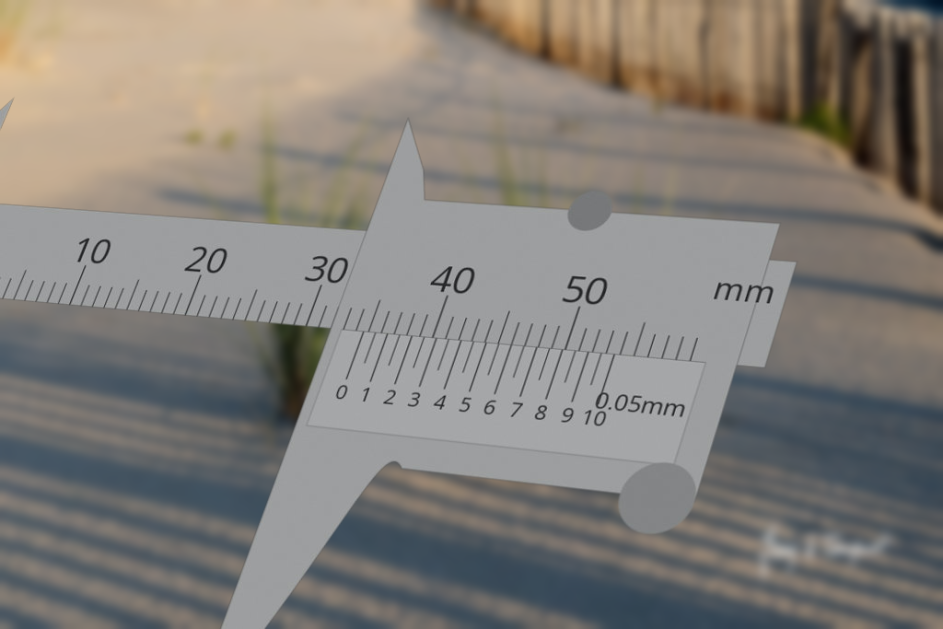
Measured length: **34.6** mm
